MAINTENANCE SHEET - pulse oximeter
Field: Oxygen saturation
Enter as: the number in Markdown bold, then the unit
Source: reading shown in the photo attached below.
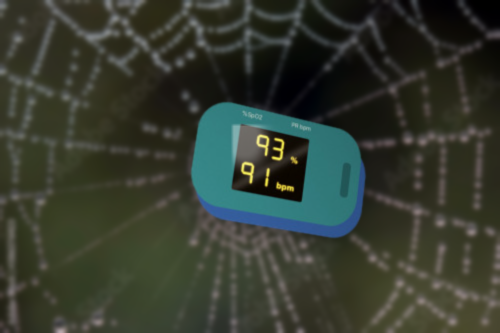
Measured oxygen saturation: **93** %
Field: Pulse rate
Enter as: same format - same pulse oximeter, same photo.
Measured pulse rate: **91** bpm
